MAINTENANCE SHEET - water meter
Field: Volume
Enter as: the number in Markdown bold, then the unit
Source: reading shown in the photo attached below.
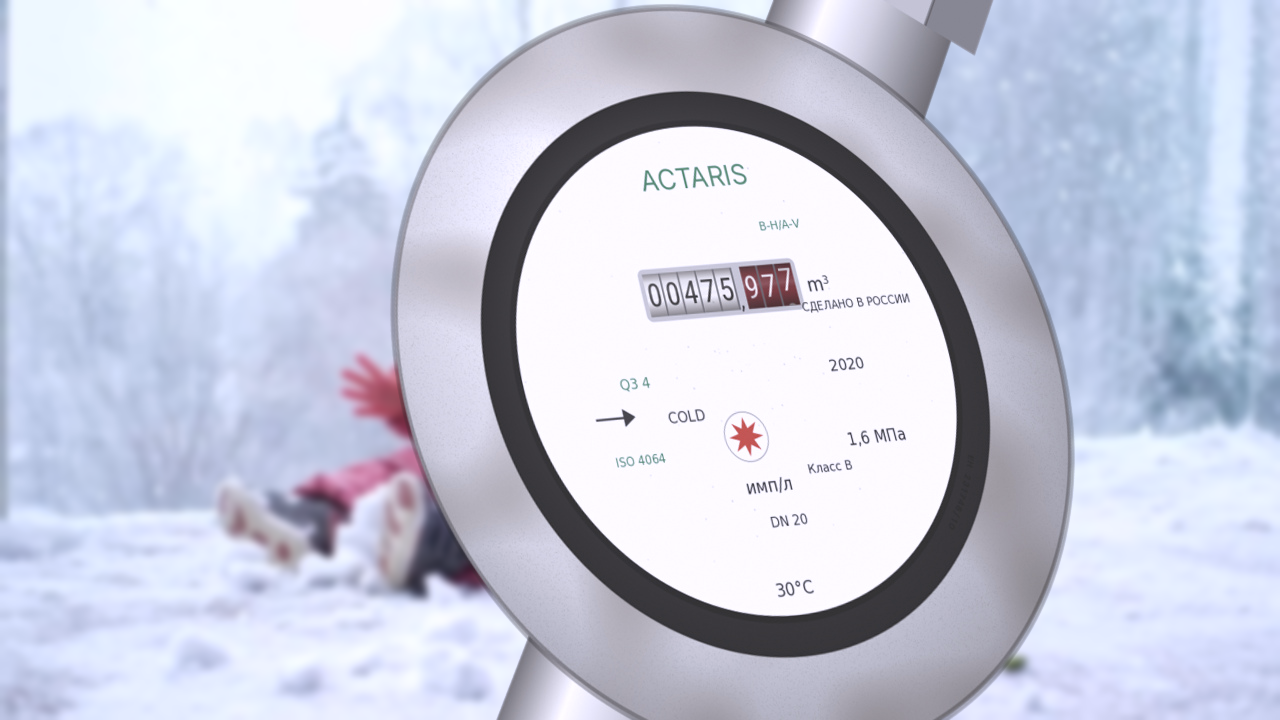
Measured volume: **475.977** m³
